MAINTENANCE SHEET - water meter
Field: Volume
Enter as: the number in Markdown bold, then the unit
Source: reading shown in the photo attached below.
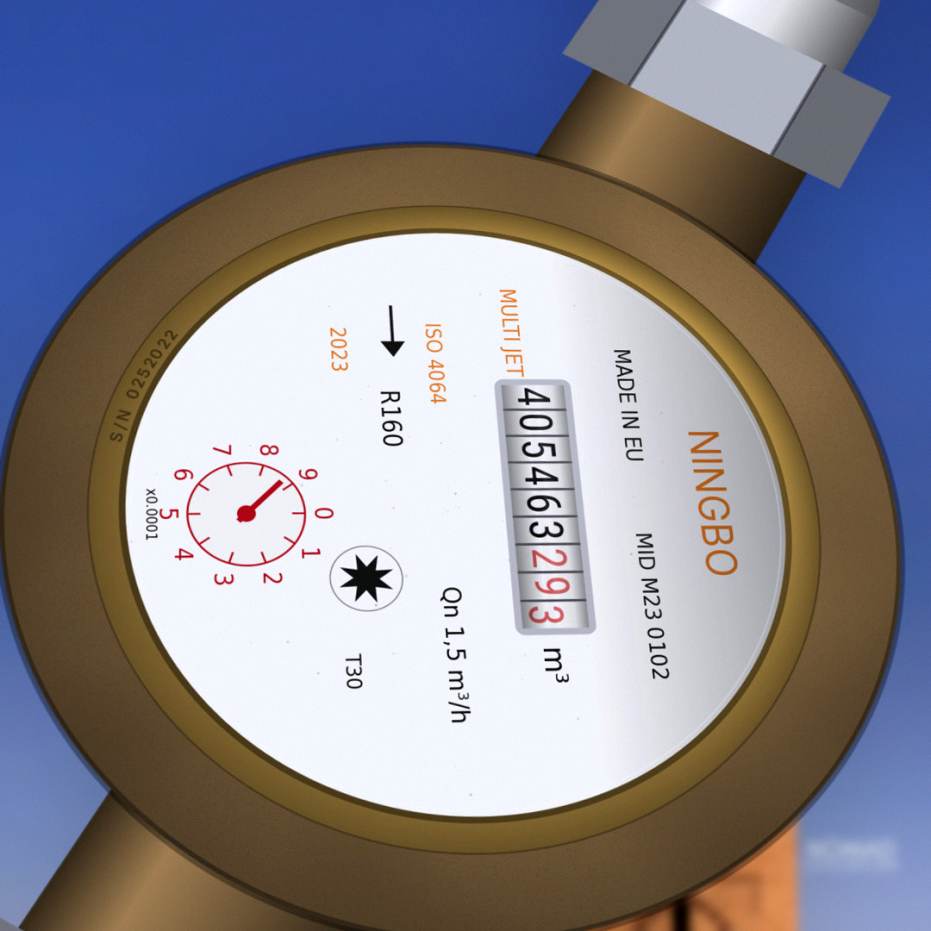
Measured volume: **405463.2928** m³
